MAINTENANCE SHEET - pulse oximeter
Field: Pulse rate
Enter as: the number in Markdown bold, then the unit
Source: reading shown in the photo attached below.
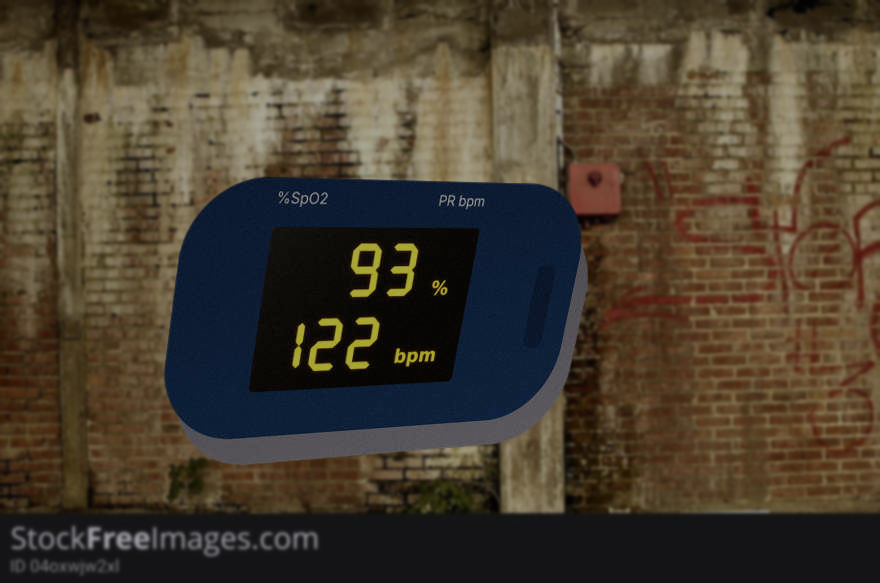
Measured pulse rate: **122** bpm
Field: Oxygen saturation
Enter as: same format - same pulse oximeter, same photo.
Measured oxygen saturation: **93** %
